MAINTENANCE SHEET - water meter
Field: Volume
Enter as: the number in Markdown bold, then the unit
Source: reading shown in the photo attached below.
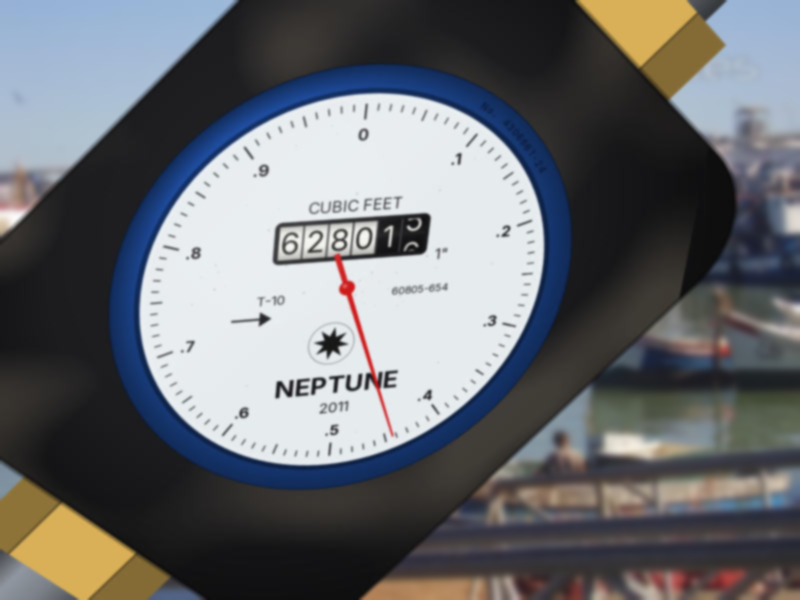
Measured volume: **628015.44** ft³
